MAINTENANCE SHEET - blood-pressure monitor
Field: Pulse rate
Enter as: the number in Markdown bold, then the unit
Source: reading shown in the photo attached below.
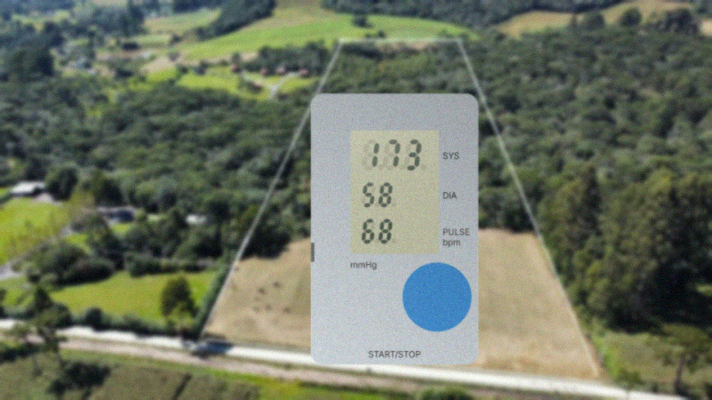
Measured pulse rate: **68** bpm
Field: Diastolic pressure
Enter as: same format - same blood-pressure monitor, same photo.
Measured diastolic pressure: **58** mmHg
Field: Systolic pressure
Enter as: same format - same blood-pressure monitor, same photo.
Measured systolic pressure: **173** mmHg
